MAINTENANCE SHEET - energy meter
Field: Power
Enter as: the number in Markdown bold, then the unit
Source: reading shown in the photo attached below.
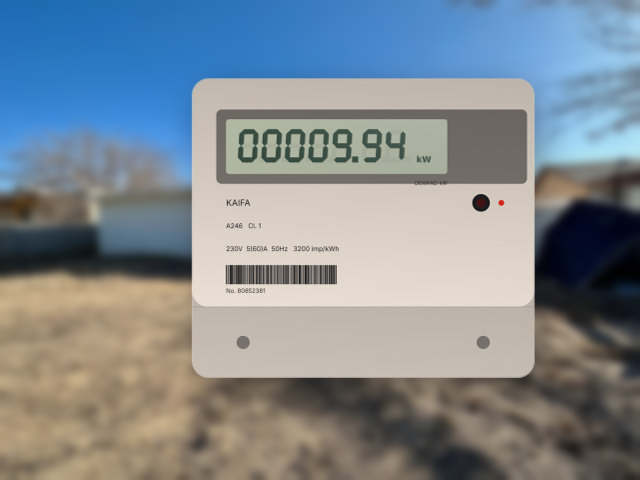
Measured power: **9.94** kW
